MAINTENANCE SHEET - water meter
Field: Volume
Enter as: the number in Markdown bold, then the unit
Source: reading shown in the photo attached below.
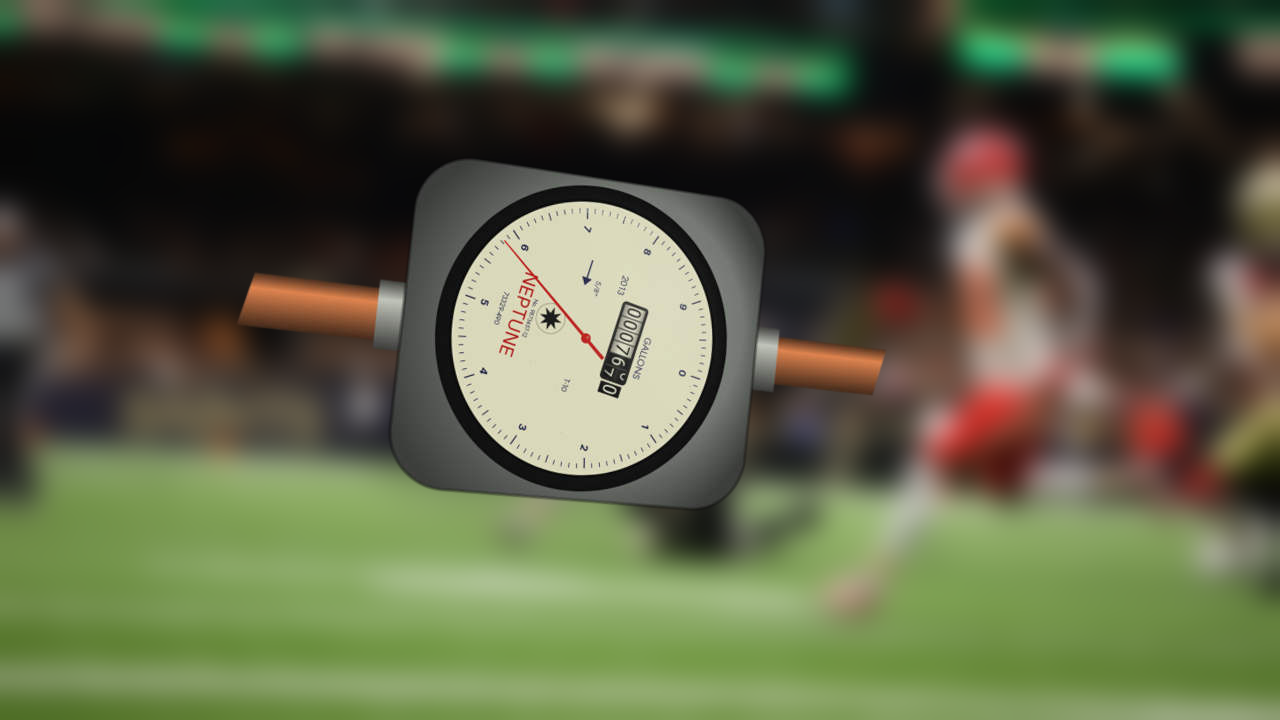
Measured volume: **7665.8** gal
